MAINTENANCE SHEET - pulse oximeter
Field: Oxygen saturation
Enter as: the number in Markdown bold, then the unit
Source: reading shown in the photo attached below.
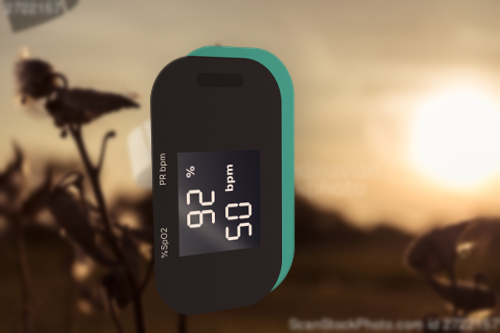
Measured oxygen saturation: **92** %
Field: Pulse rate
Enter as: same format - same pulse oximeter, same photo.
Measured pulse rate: **50** bpm
